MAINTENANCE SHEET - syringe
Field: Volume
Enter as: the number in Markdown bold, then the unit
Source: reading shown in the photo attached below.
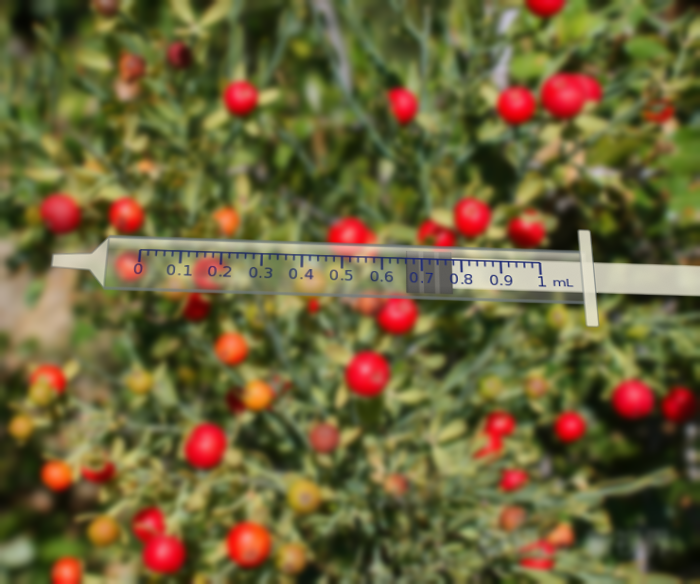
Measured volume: **0.66** mL
